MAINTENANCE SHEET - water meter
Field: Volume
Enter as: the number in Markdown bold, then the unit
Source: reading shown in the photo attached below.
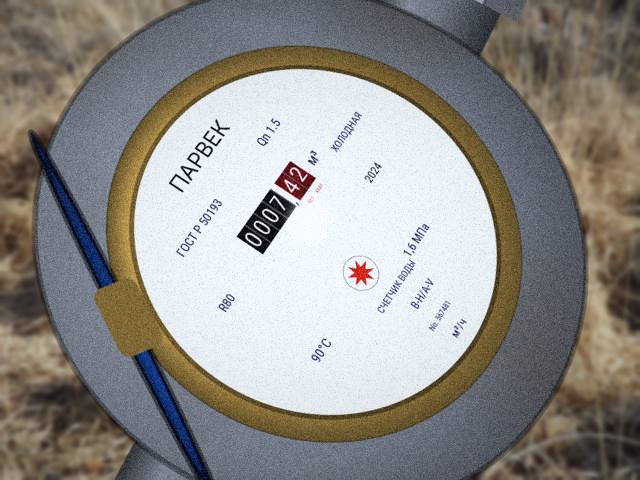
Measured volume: **7.42** m³
